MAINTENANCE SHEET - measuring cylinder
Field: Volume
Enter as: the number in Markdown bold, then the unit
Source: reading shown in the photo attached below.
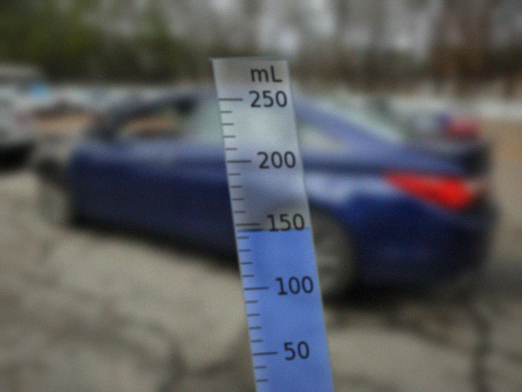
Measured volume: **145** mL
